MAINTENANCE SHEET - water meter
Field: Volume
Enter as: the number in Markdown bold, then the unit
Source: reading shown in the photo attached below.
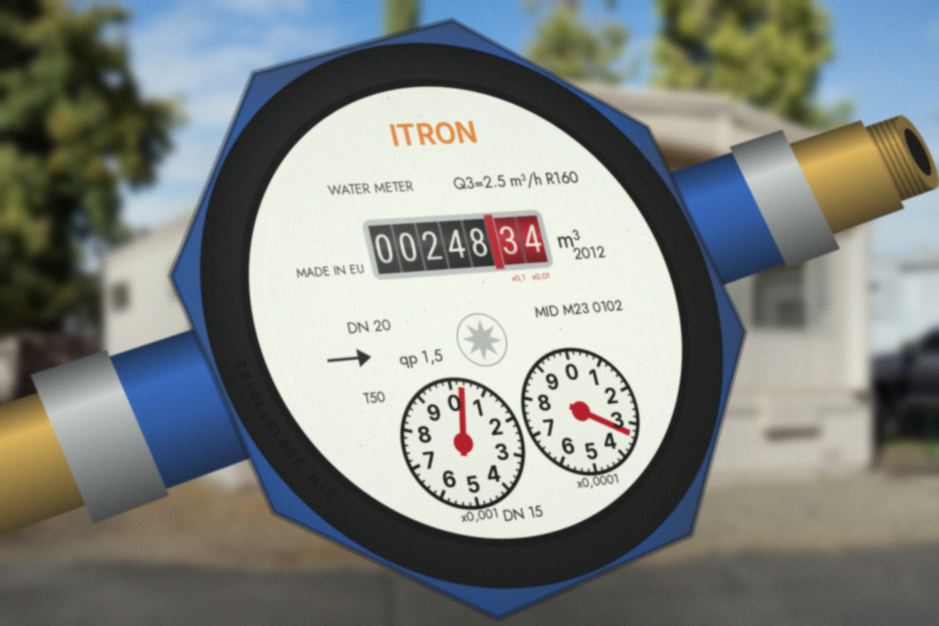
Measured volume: **248.3403** m³
